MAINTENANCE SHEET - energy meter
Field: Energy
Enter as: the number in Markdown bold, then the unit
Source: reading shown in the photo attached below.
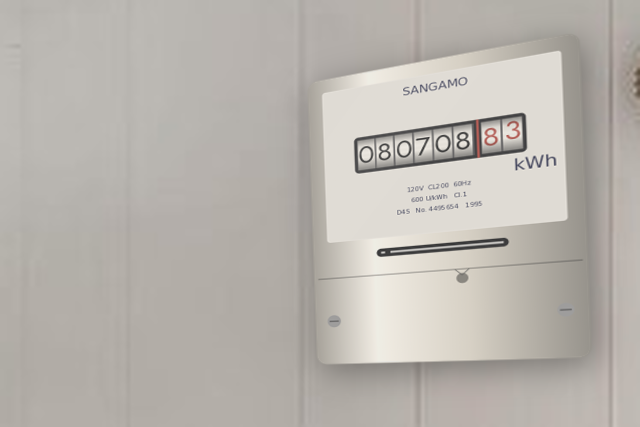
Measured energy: **80708.83** kWh
